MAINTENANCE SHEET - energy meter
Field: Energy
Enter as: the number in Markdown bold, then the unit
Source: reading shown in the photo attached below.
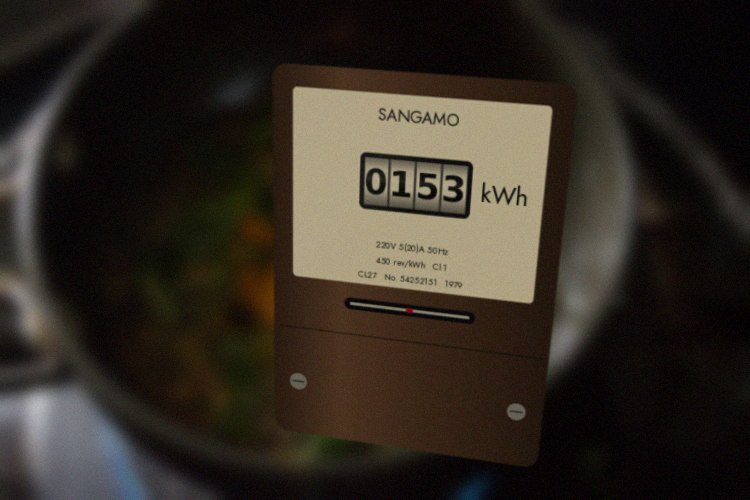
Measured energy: **153** kWh
